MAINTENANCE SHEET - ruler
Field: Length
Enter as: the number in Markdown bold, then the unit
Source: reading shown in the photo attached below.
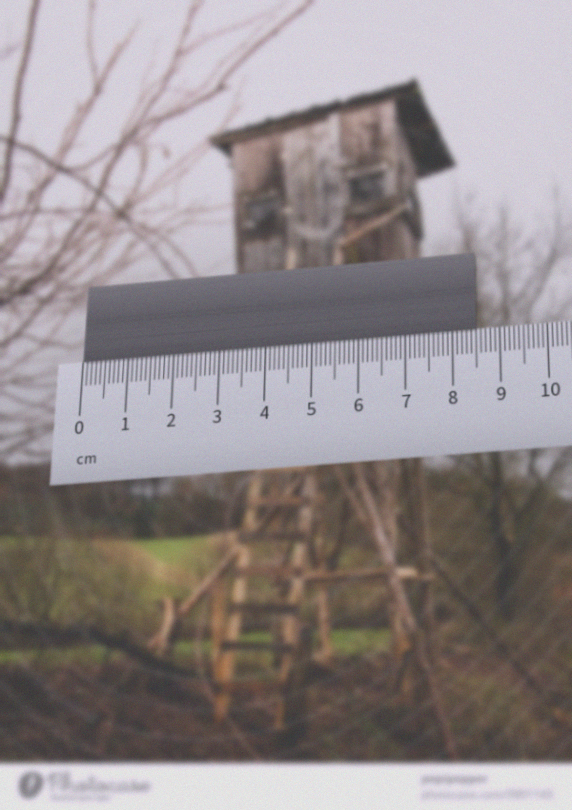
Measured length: **8.5** cm
